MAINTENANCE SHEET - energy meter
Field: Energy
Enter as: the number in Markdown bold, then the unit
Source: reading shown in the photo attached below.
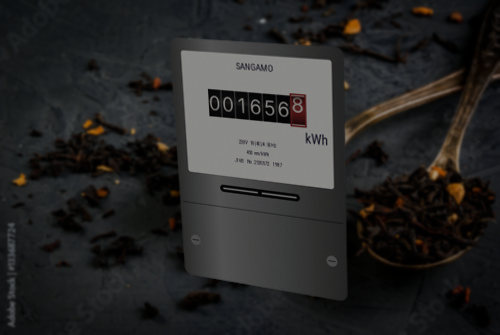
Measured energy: **1656.8** kWh
